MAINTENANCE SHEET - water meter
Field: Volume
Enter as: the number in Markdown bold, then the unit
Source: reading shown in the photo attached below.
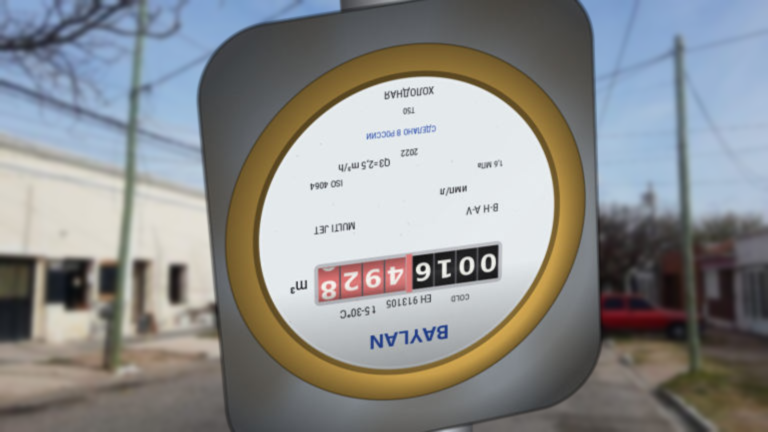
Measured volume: **16.4928** m³
